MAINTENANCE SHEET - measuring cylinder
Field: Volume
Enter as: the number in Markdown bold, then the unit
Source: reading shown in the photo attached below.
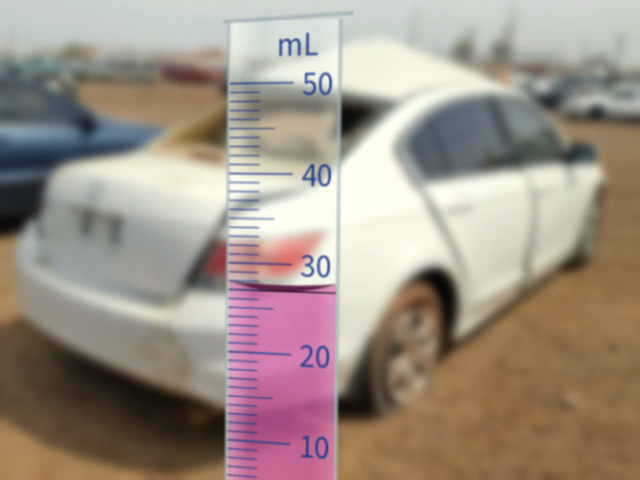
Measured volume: **27** mL
